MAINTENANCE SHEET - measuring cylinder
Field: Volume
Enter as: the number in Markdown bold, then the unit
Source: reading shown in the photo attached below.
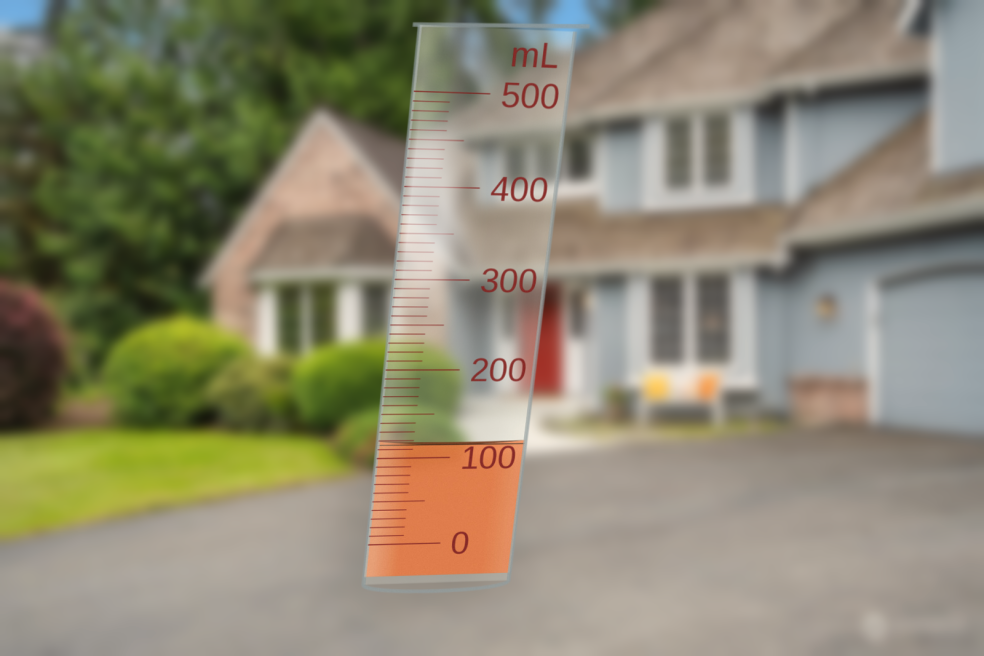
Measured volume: **115** mL
